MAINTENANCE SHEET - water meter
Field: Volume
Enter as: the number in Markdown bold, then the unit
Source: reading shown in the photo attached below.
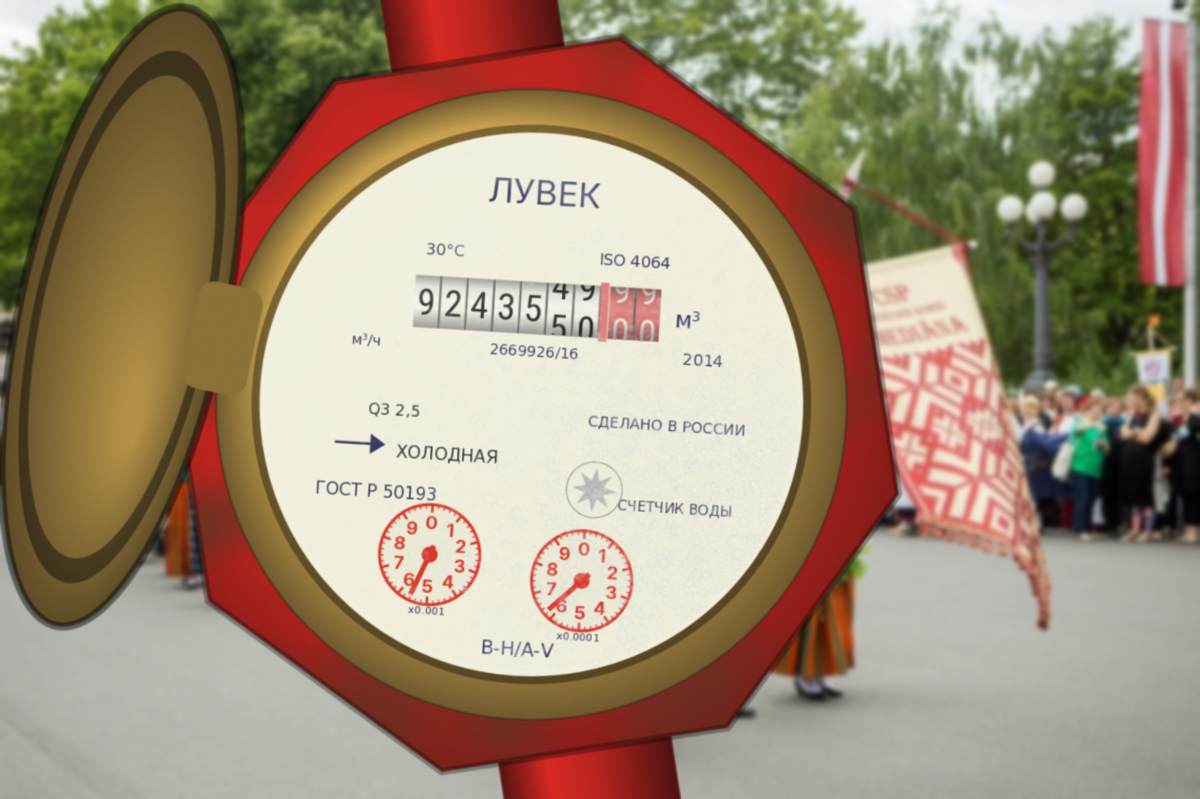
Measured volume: **9243549.9956** m³
